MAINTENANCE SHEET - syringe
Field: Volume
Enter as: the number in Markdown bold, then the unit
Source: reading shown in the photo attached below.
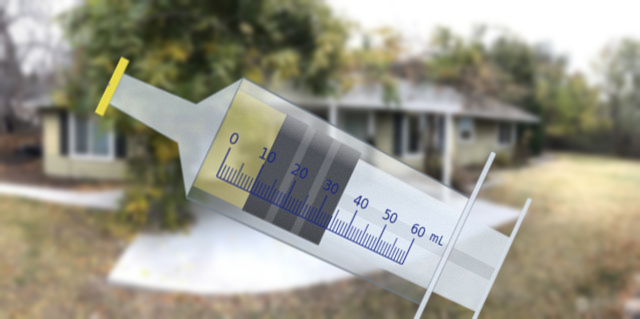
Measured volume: **10** mL
